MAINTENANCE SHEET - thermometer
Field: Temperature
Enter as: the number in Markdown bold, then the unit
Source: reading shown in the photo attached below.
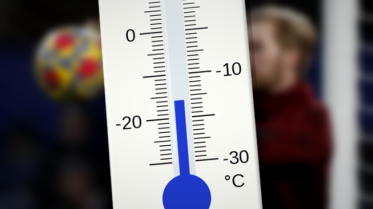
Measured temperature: **-16** °C
